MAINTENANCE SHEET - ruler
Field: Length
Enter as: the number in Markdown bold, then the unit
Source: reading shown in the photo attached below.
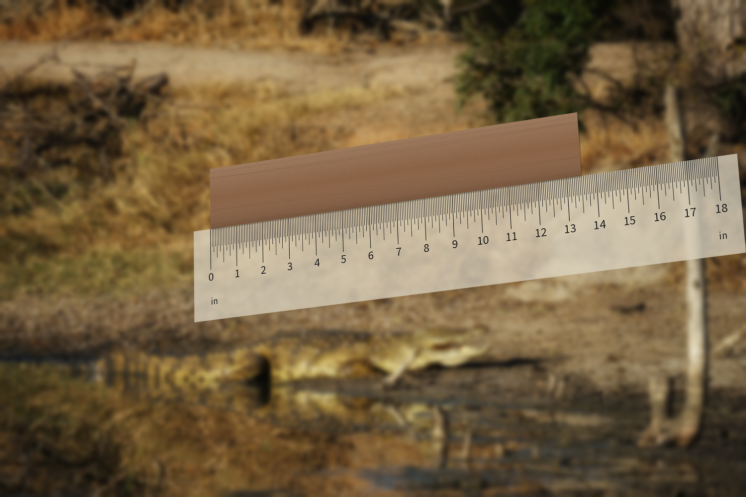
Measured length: **13.5** in
